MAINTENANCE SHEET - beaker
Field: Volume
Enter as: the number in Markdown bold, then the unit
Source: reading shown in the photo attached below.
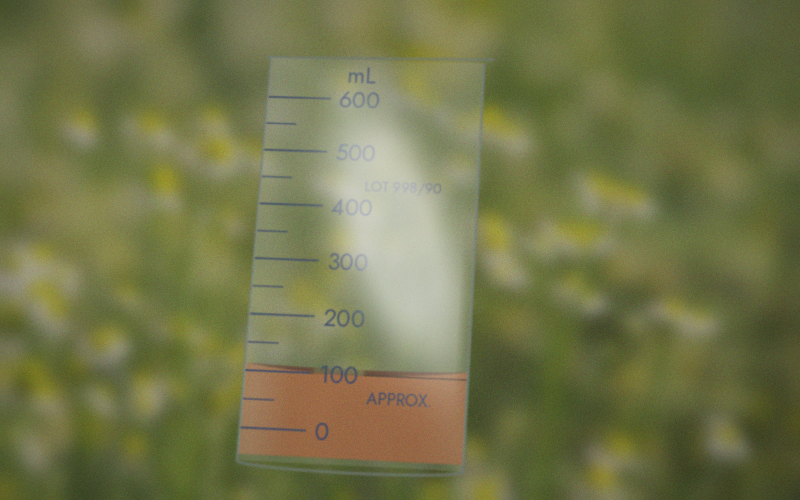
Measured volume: **100** mL
